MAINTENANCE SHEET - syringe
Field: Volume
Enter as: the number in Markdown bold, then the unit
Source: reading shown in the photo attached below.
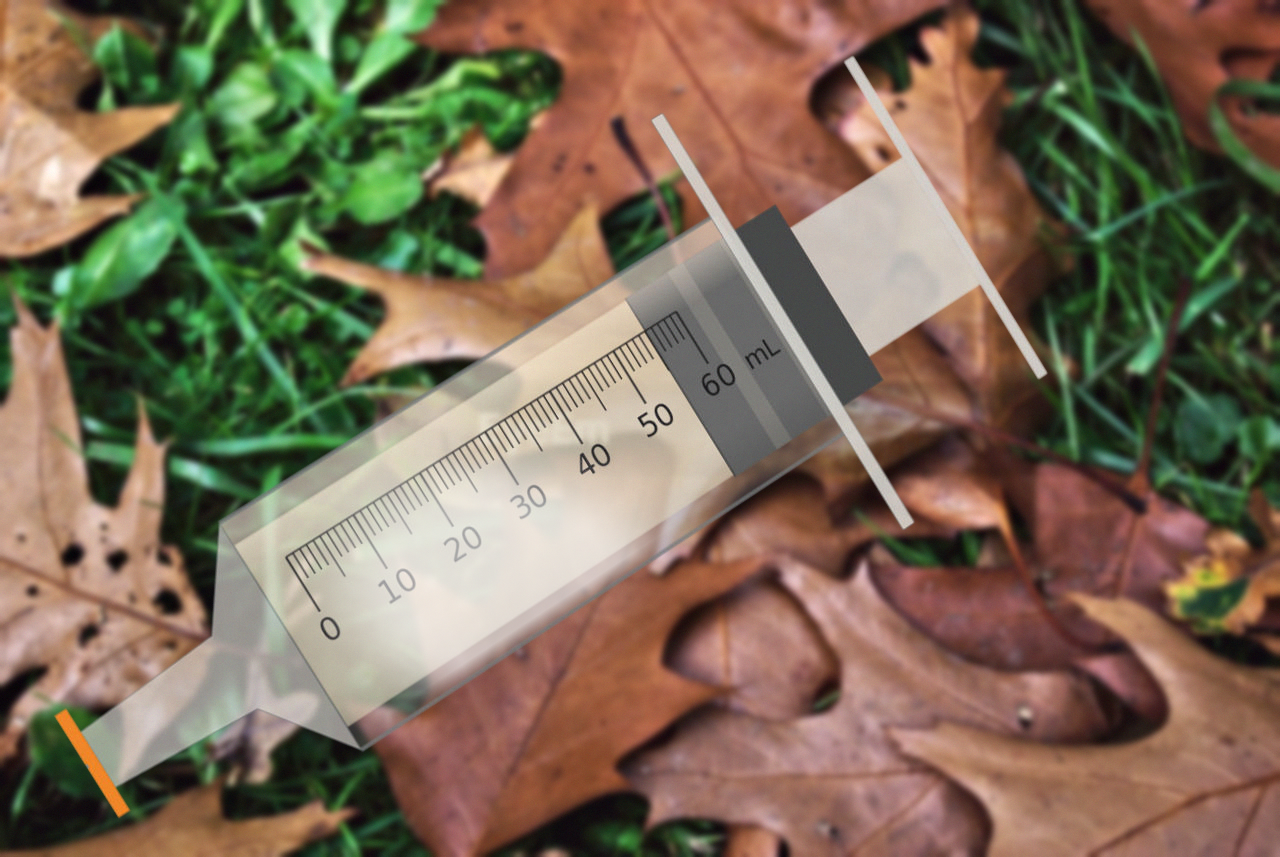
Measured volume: **55** mL
